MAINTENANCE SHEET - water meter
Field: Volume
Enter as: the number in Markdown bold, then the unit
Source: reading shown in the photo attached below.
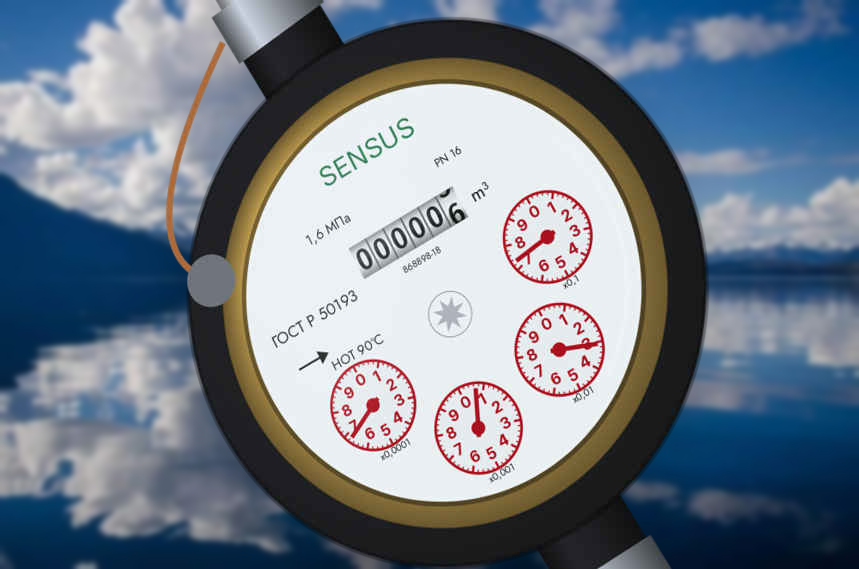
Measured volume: **5.7306** m³
